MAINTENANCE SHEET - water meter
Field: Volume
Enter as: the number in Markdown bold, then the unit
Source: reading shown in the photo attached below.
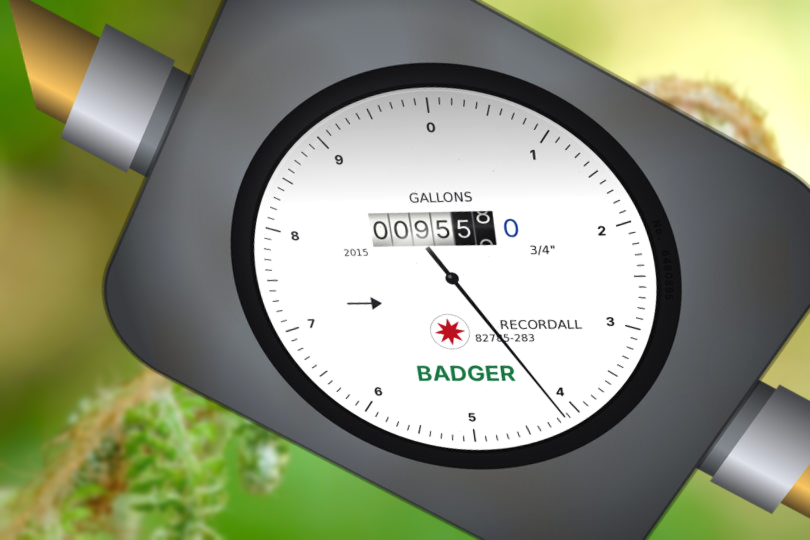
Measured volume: **95584.1** gal
